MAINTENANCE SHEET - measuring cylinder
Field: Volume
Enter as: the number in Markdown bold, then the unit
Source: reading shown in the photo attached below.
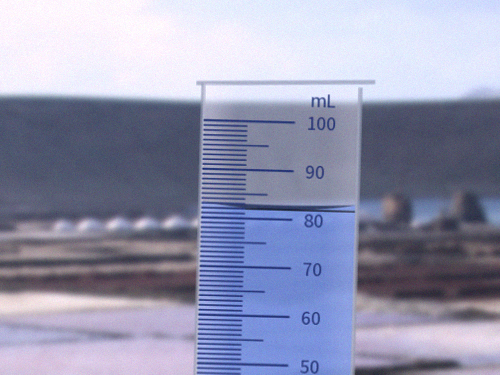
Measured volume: **82** mL
